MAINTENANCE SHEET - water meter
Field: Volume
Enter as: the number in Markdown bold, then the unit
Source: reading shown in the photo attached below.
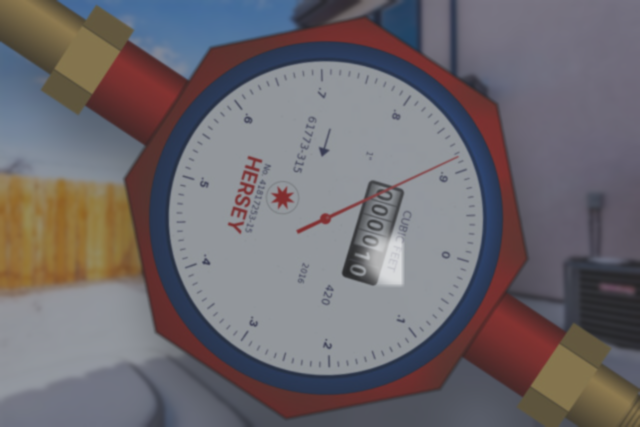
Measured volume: **9.88** ft³
